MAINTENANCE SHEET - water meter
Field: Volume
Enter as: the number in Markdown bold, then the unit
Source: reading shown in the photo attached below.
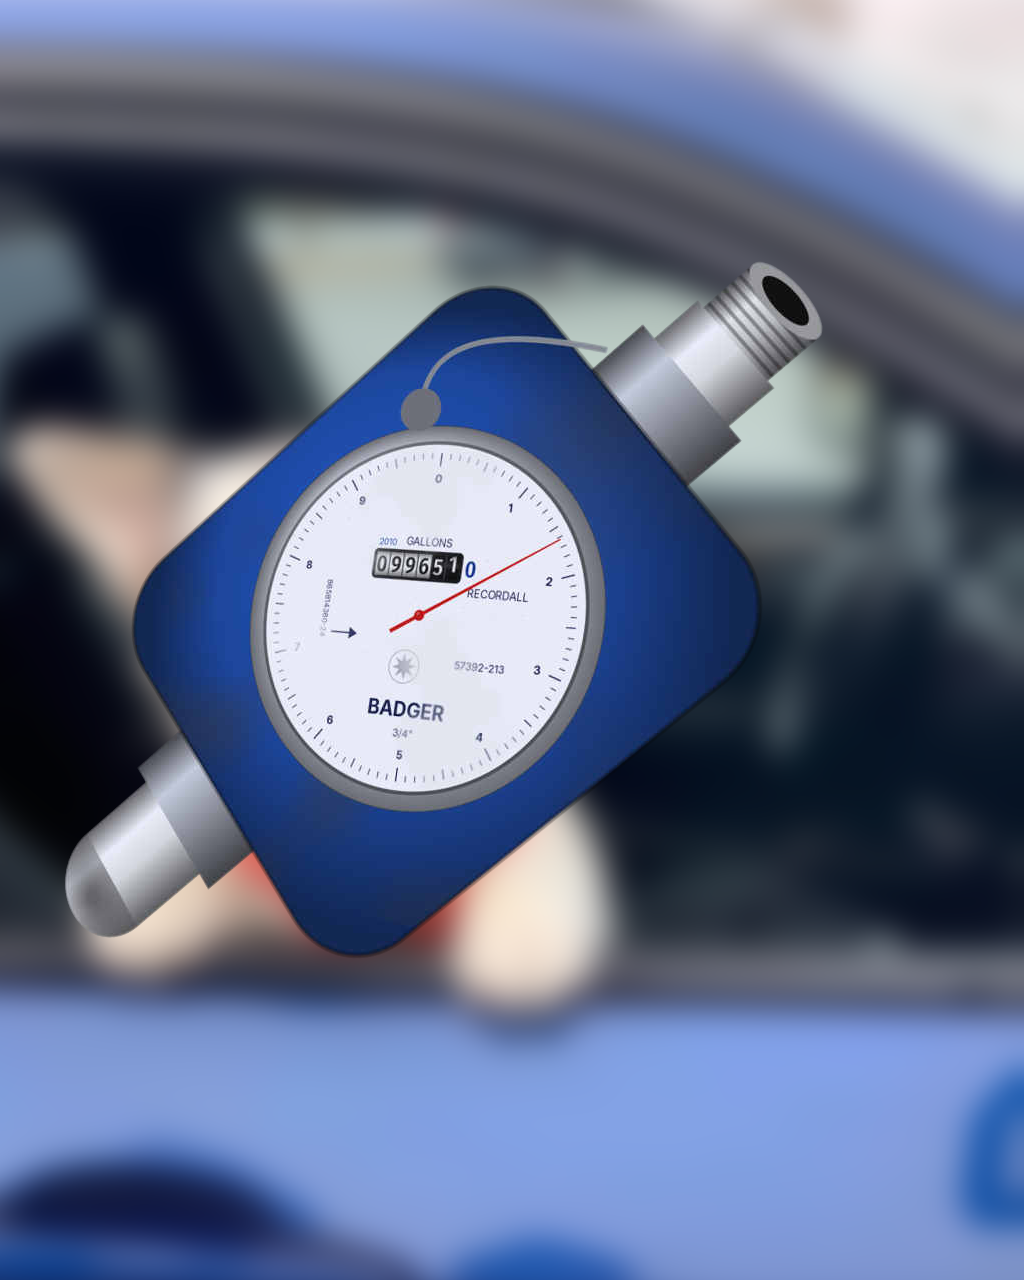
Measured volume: **996511.6** gal
